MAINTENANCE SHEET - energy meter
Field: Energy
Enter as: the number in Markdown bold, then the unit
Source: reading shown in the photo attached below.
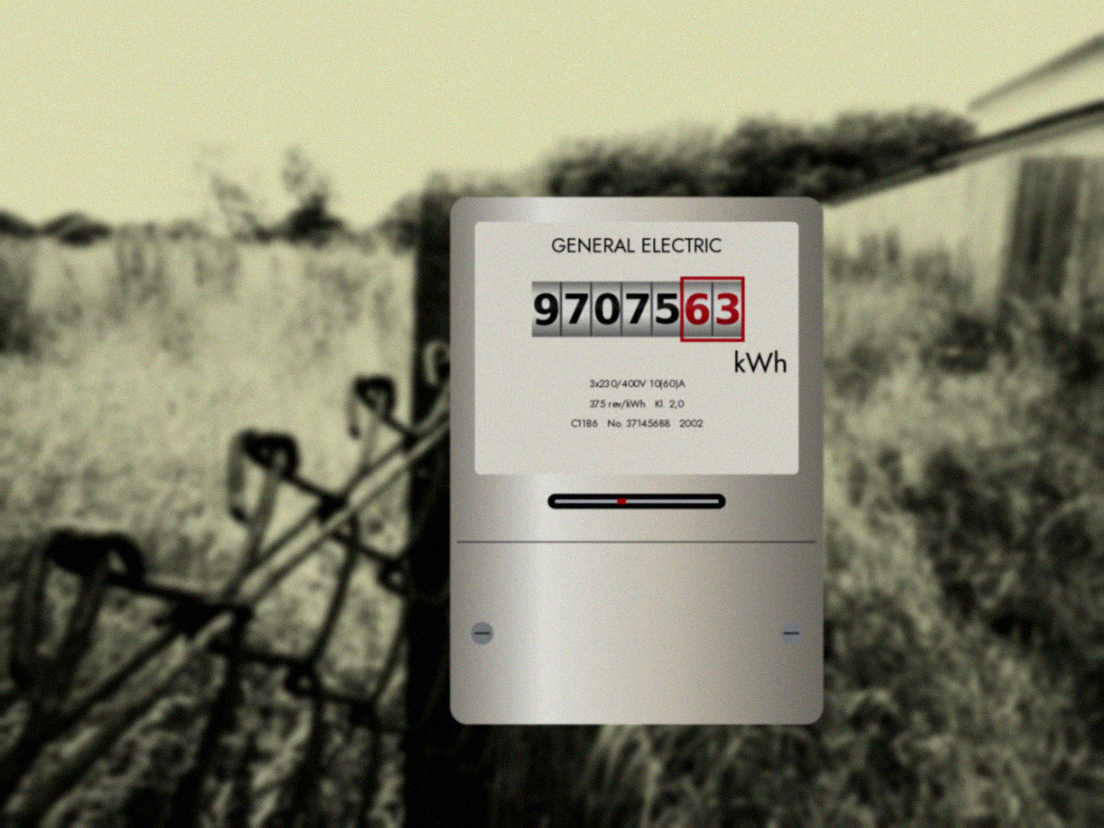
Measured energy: **97075.63** kWh
